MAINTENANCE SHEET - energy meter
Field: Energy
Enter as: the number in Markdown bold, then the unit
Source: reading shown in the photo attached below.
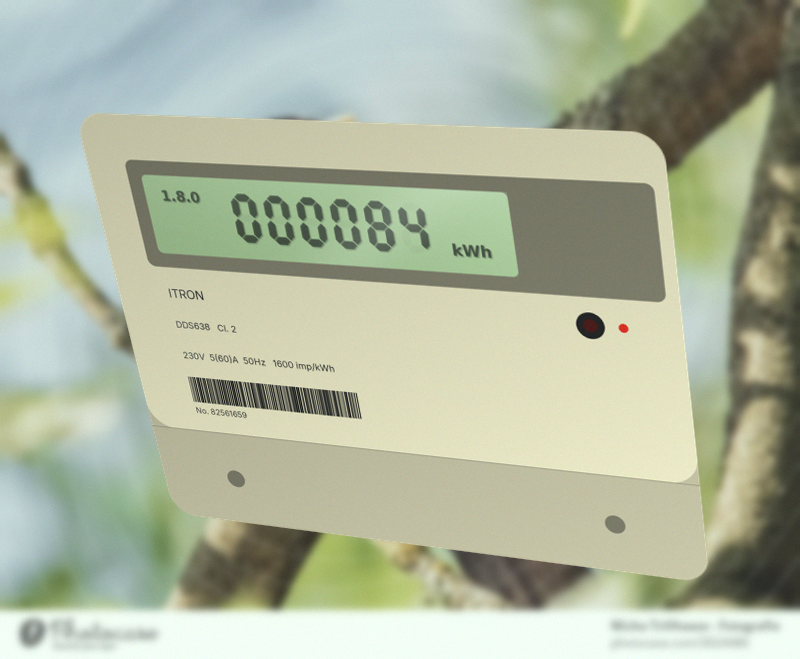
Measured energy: **84** kWh
